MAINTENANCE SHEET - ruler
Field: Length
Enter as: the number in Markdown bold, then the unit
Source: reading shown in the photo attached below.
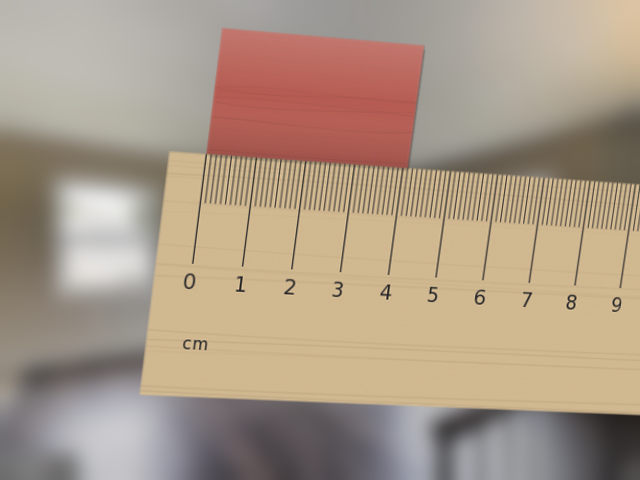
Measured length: **4.1** cm
